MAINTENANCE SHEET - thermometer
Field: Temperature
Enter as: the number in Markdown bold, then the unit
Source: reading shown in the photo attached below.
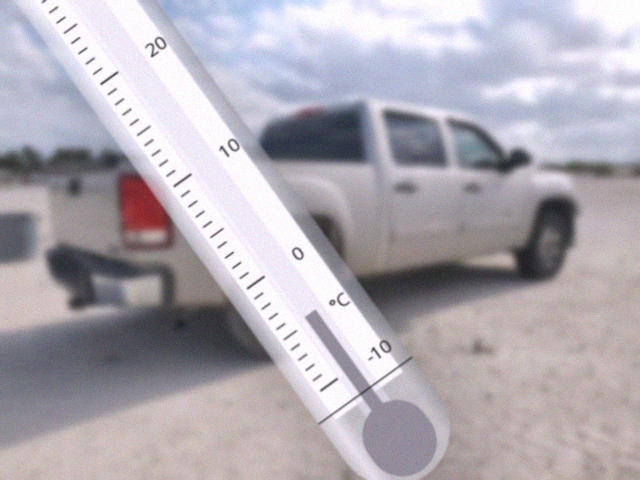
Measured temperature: **-4.5** °C
